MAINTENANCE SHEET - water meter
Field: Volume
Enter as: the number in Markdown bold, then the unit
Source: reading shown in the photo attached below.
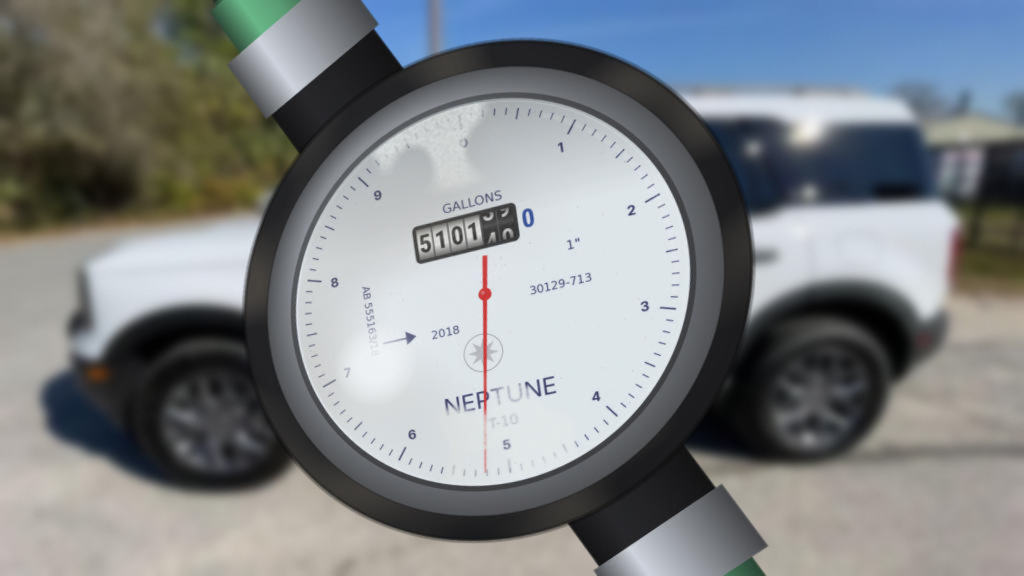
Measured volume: **5101395.2** gal
